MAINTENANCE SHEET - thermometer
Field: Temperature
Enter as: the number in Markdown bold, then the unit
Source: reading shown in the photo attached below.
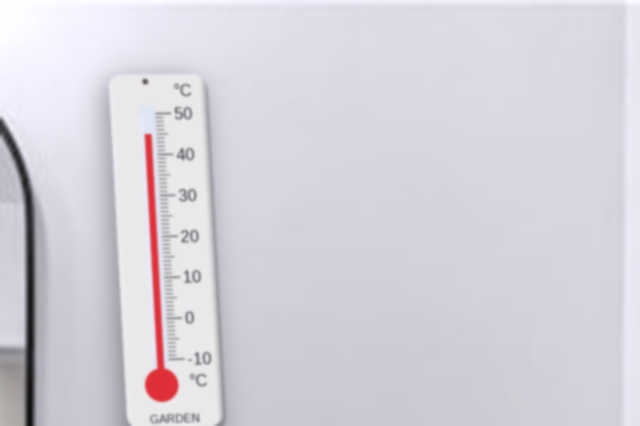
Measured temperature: **45** °C
